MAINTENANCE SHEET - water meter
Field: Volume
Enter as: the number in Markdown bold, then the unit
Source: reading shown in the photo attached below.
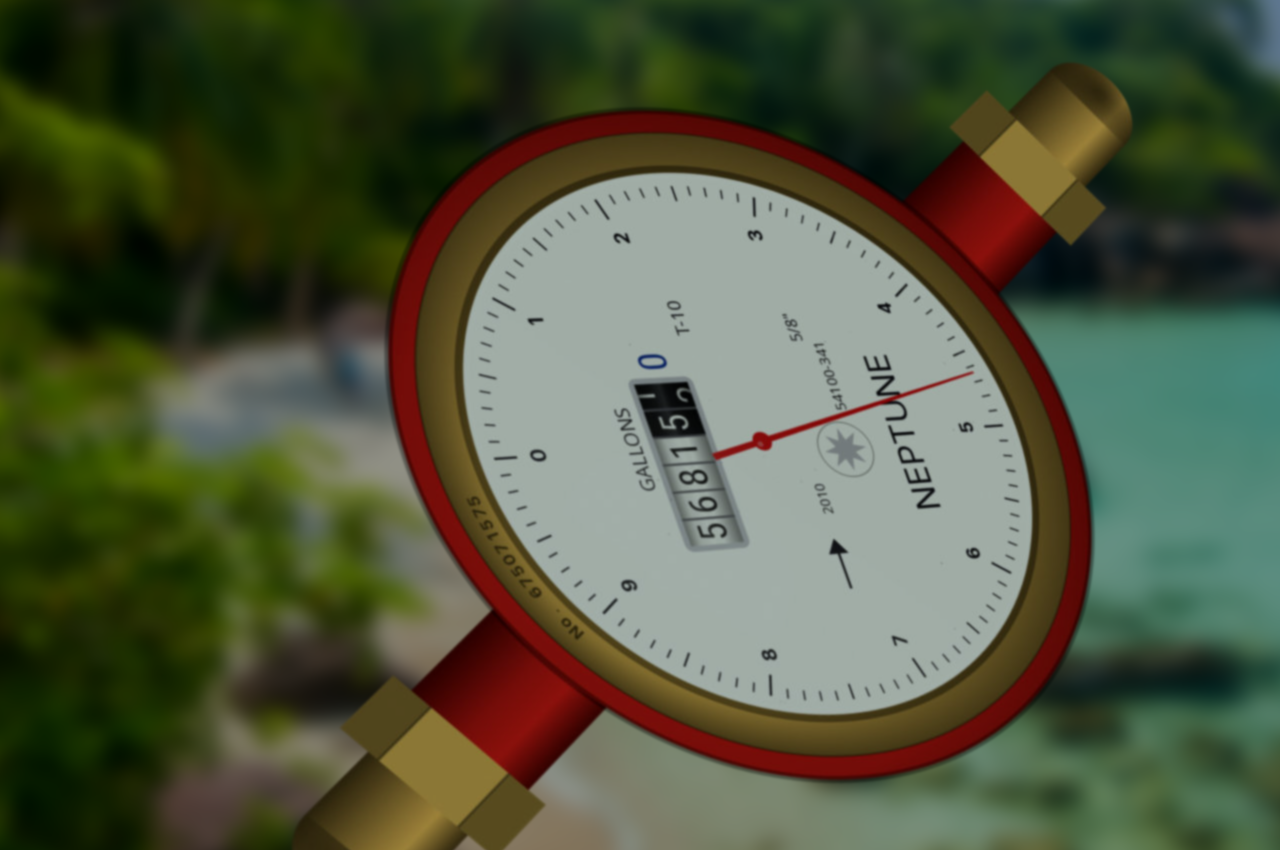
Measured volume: **5681514.6** gal
